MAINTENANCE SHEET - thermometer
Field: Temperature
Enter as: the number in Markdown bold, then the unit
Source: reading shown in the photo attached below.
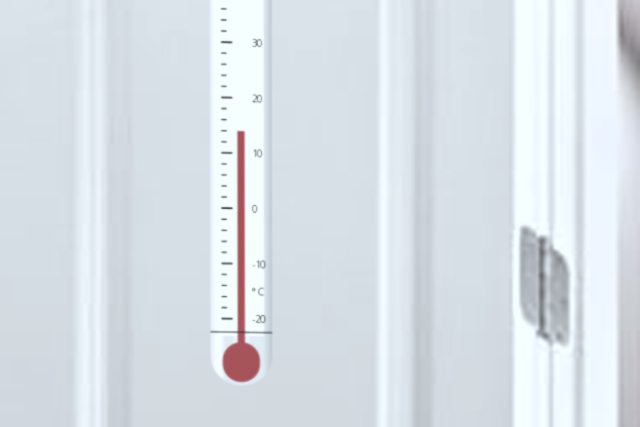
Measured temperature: **14** °C
